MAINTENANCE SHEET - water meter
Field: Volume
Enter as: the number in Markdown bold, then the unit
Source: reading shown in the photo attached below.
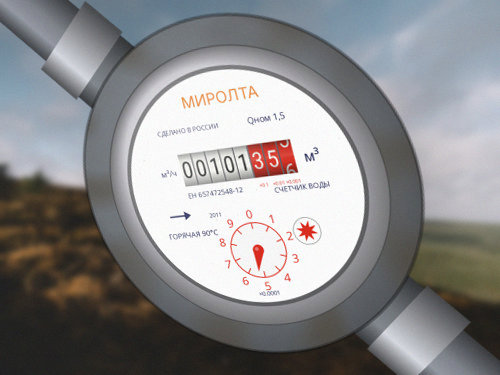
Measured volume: **101.3555** m³
